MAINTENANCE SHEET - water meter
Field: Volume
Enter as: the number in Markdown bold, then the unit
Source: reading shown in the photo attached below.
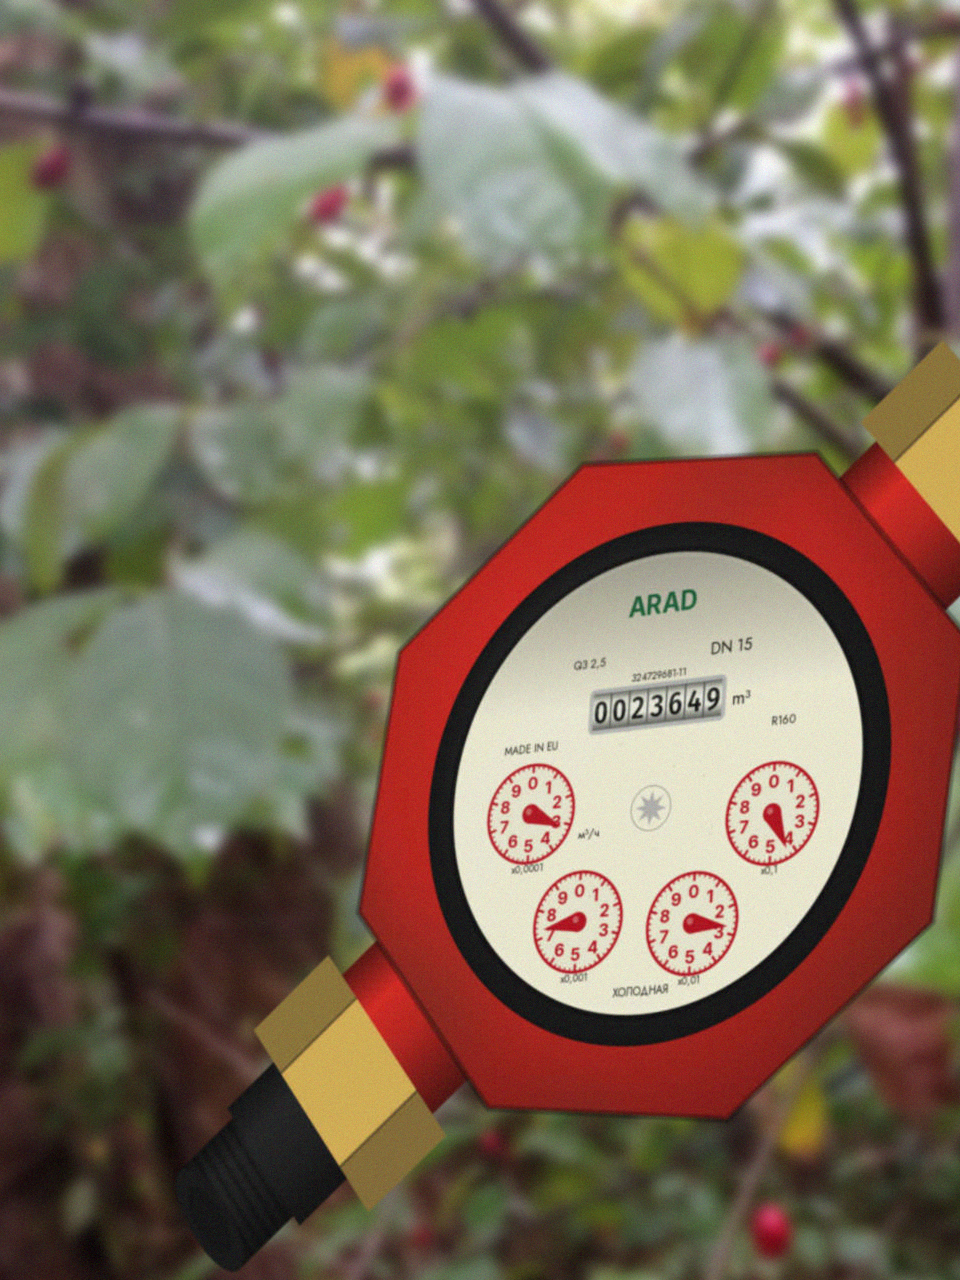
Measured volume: **23649.4273** m³
